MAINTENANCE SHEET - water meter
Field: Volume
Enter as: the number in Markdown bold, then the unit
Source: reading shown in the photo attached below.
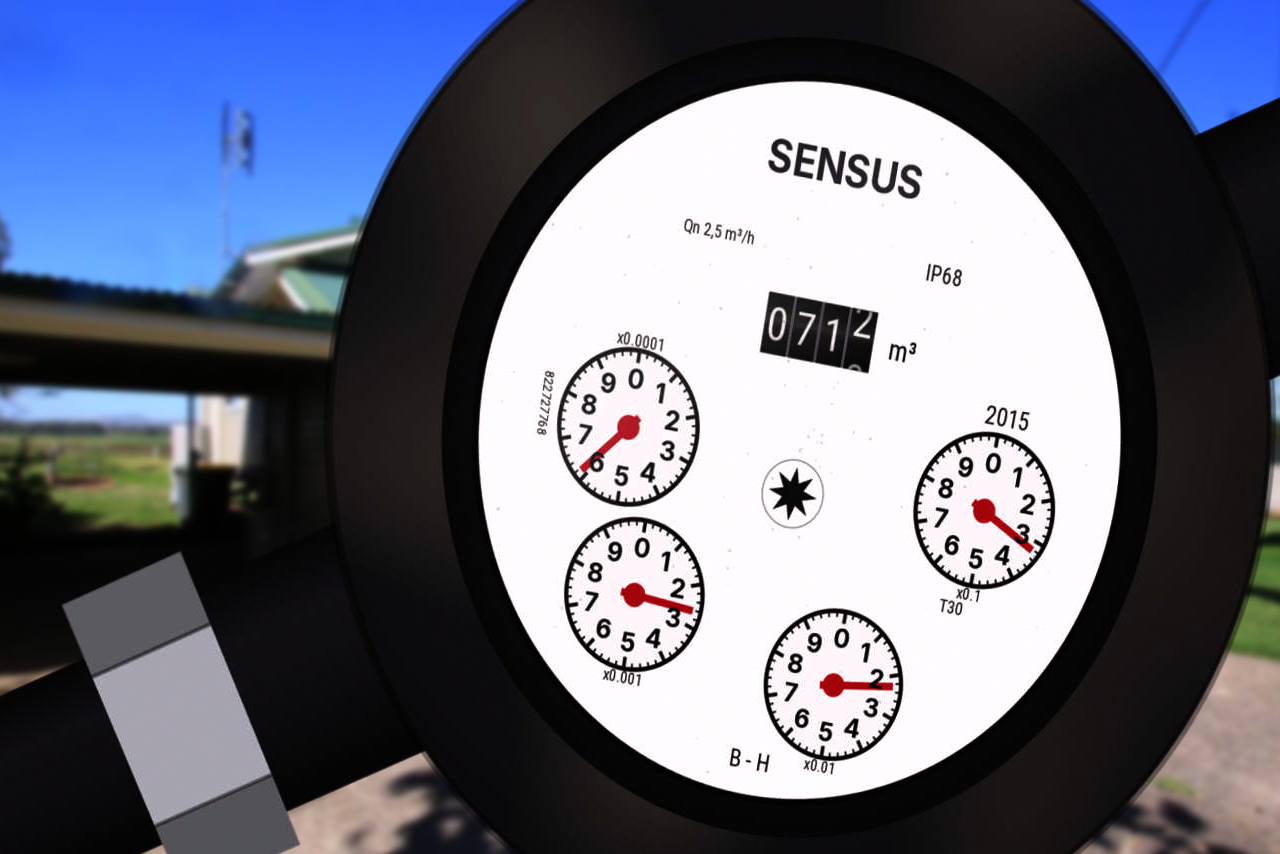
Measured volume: **712.3226** m³
